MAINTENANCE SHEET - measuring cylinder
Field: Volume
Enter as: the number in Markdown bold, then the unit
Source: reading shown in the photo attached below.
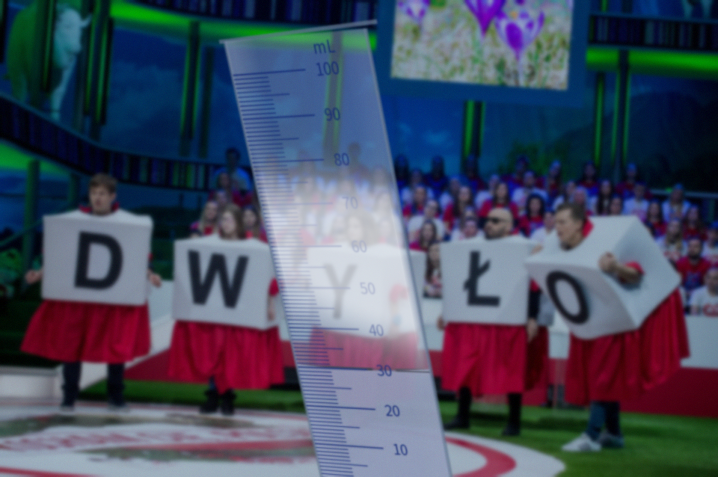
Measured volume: **30** mL
